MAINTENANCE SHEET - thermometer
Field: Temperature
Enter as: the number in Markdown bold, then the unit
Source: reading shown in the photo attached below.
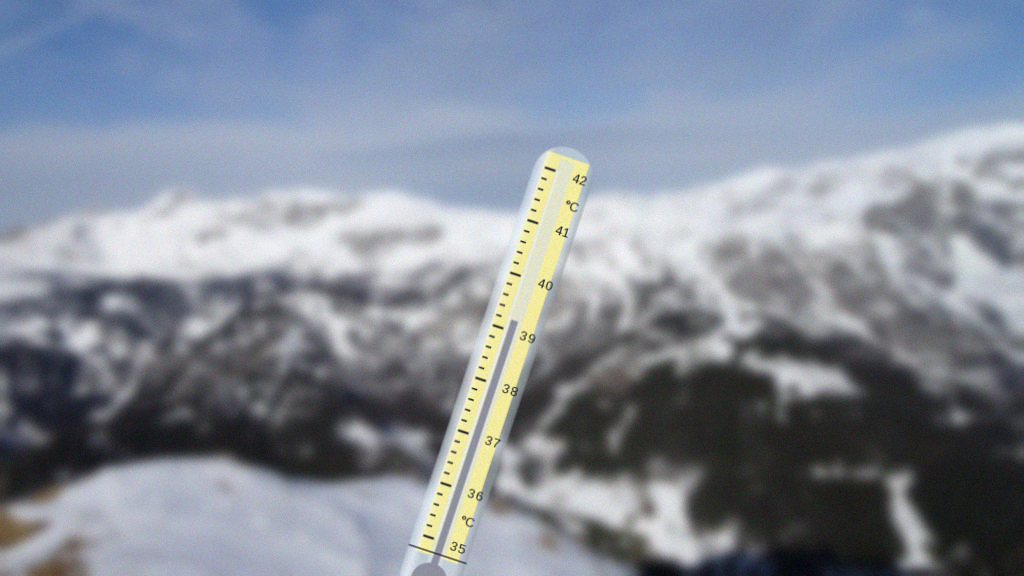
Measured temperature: **39.2** °C
